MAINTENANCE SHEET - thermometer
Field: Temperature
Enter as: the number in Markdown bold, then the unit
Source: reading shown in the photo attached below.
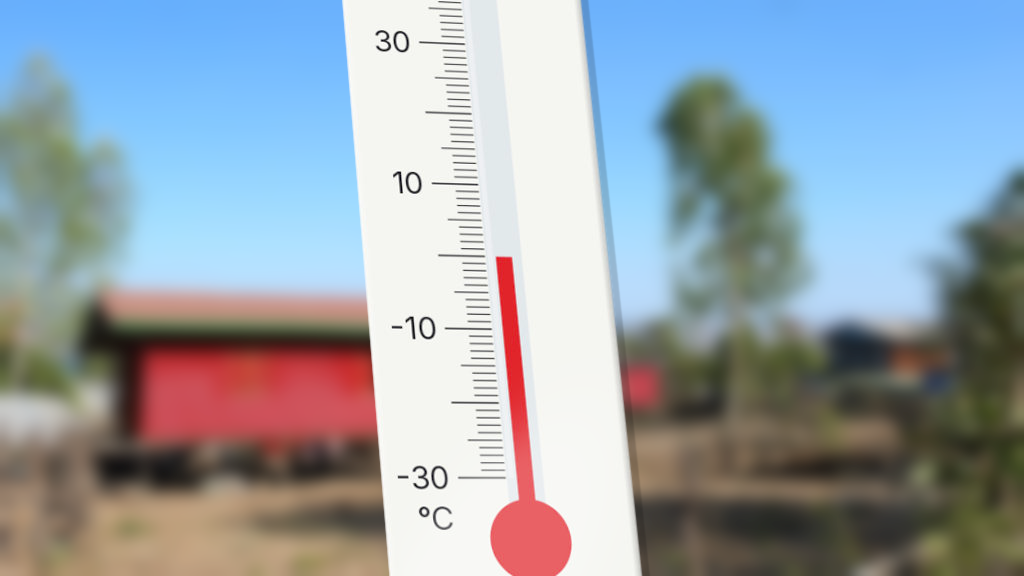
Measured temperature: **0** °C
